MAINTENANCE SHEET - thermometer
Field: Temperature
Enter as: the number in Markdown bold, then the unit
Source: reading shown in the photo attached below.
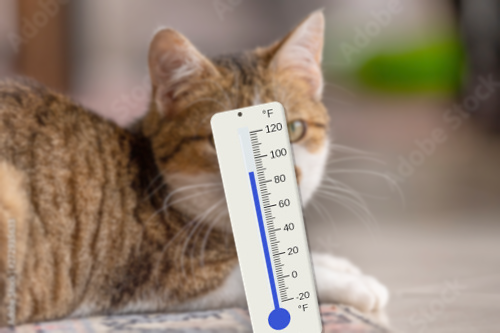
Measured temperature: **90** °F
